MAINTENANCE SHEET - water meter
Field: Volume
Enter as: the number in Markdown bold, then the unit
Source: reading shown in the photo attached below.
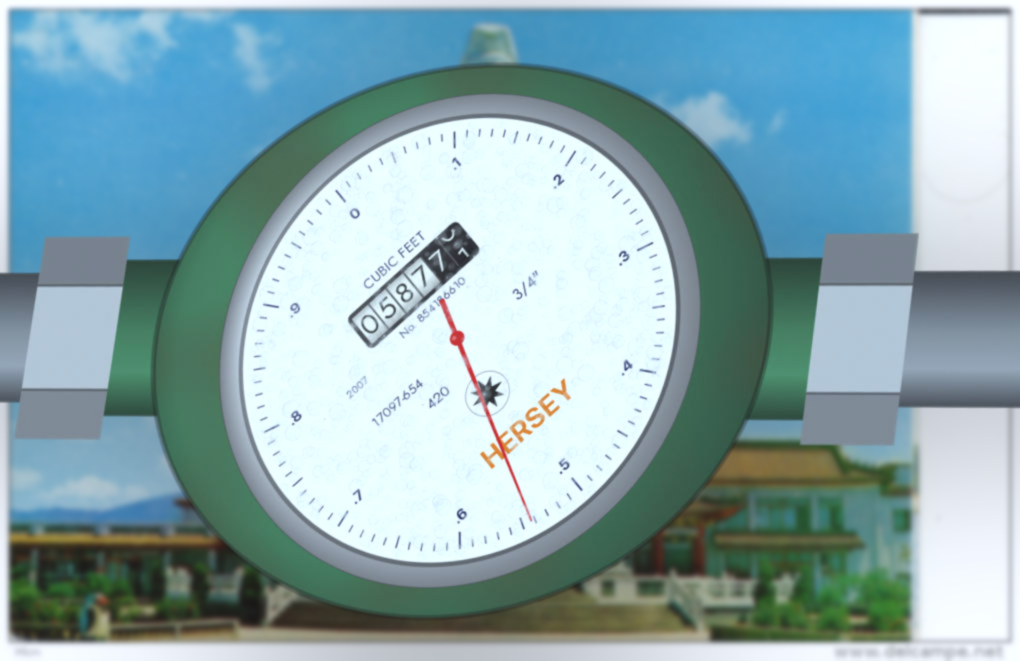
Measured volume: **58770.54** ft³
